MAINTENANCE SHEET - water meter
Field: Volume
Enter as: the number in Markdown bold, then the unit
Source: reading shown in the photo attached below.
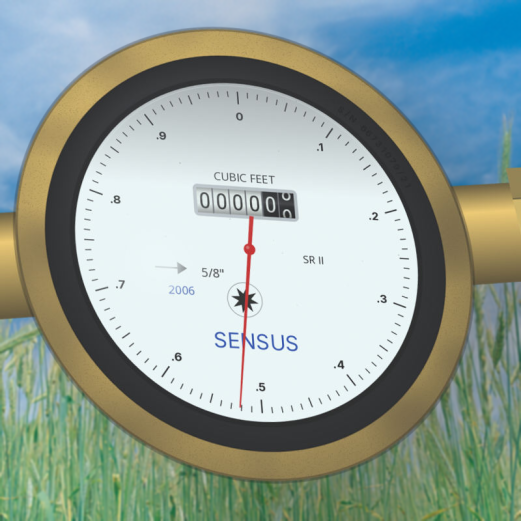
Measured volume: **8.52** ft³
